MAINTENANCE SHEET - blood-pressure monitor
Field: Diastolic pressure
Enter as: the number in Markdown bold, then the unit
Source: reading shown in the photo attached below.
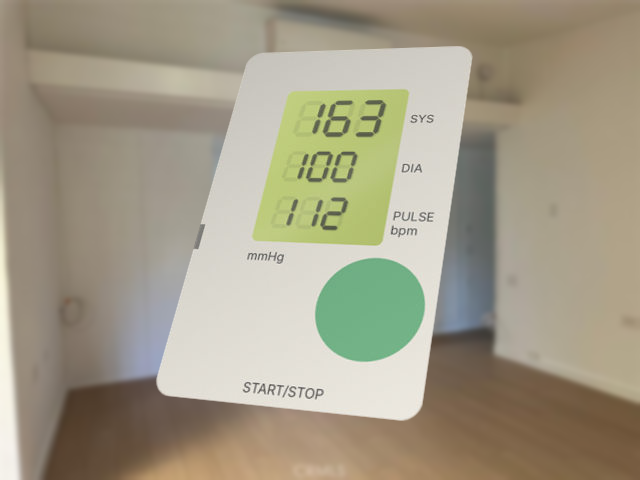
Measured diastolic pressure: **100** mmHg
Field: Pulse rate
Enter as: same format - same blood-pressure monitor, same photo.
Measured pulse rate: **112** bpm
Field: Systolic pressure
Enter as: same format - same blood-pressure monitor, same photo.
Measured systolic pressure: **163** mmHg
